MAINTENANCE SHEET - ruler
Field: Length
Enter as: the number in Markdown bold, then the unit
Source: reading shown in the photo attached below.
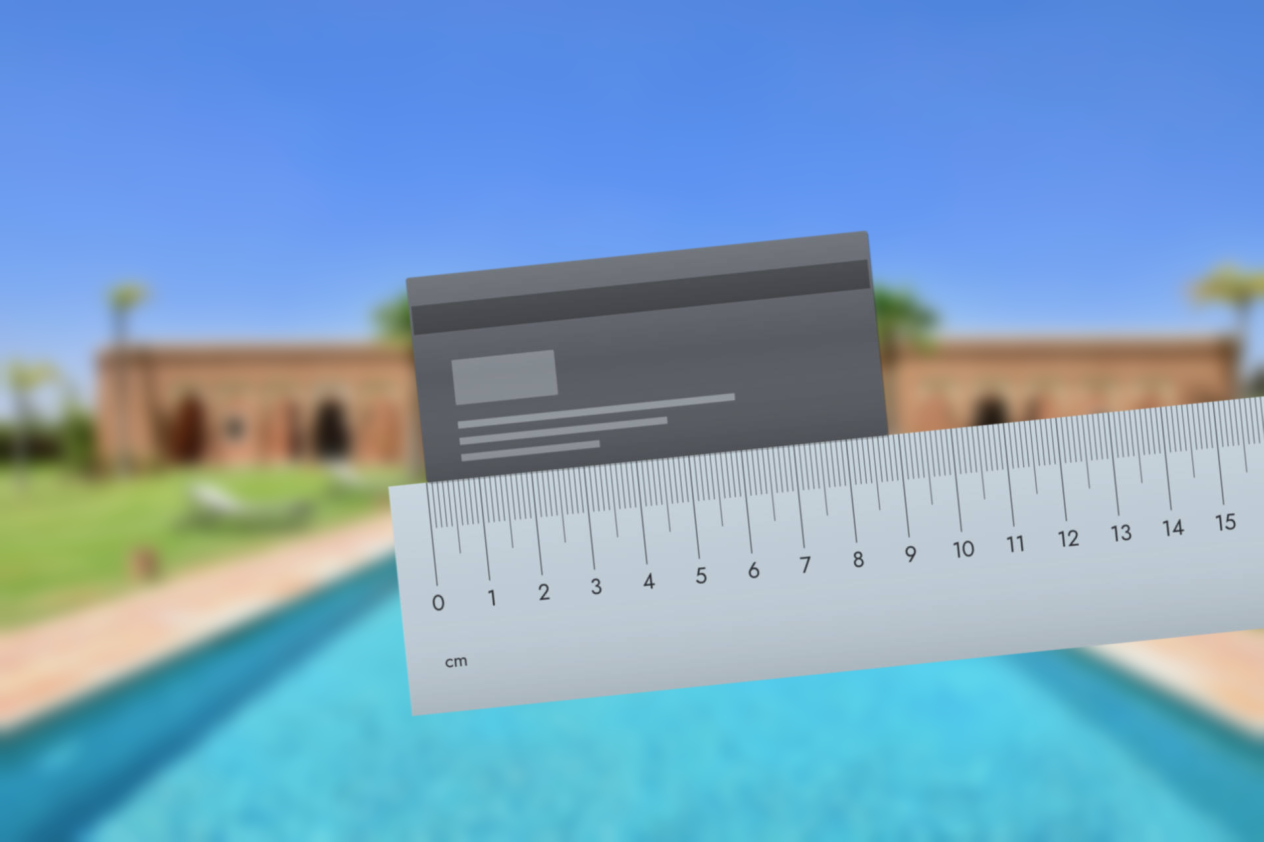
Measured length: **8.8** cm
